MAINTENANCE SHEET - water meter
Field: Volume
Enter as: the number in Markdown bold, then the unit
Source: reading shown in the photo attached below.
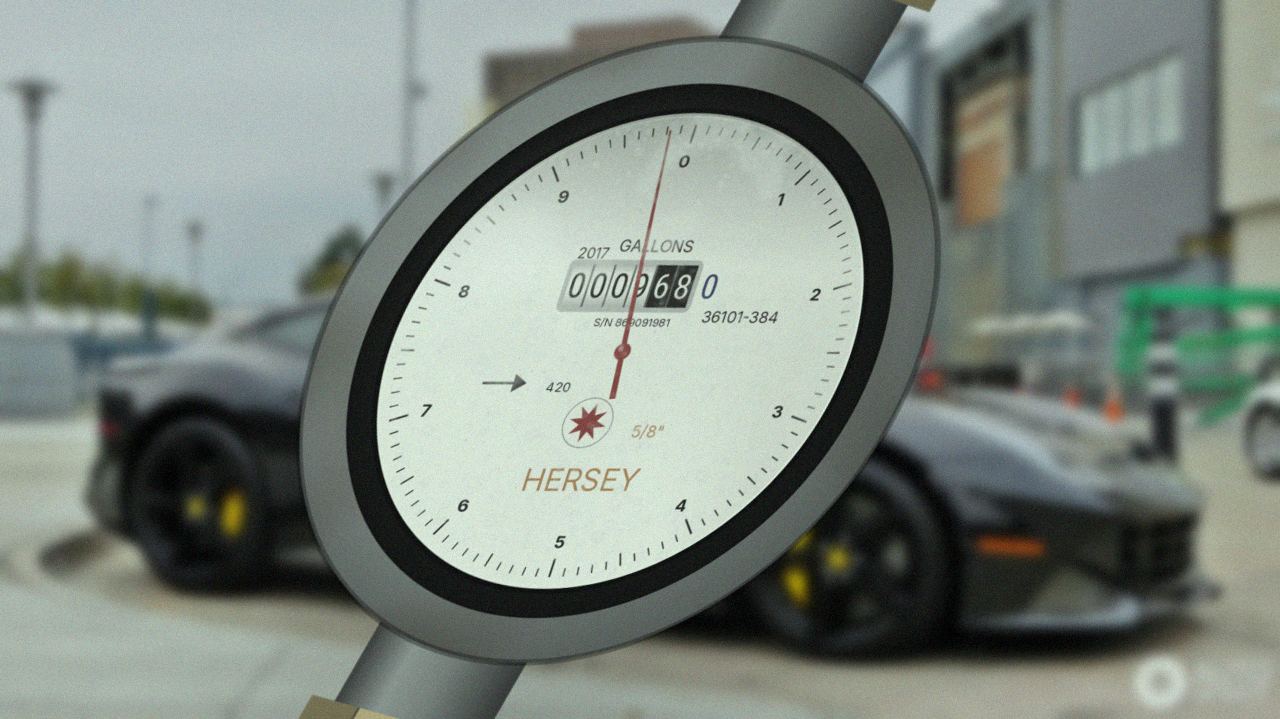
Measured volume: **9679.8** gal
